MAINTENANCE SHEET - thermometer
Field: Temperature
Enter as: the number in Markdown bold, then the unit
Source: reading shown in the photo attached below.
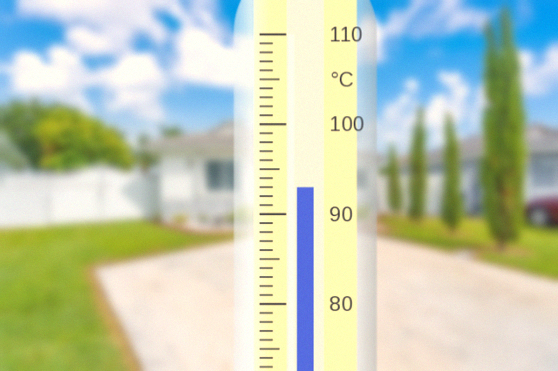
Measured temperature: **93** °C
